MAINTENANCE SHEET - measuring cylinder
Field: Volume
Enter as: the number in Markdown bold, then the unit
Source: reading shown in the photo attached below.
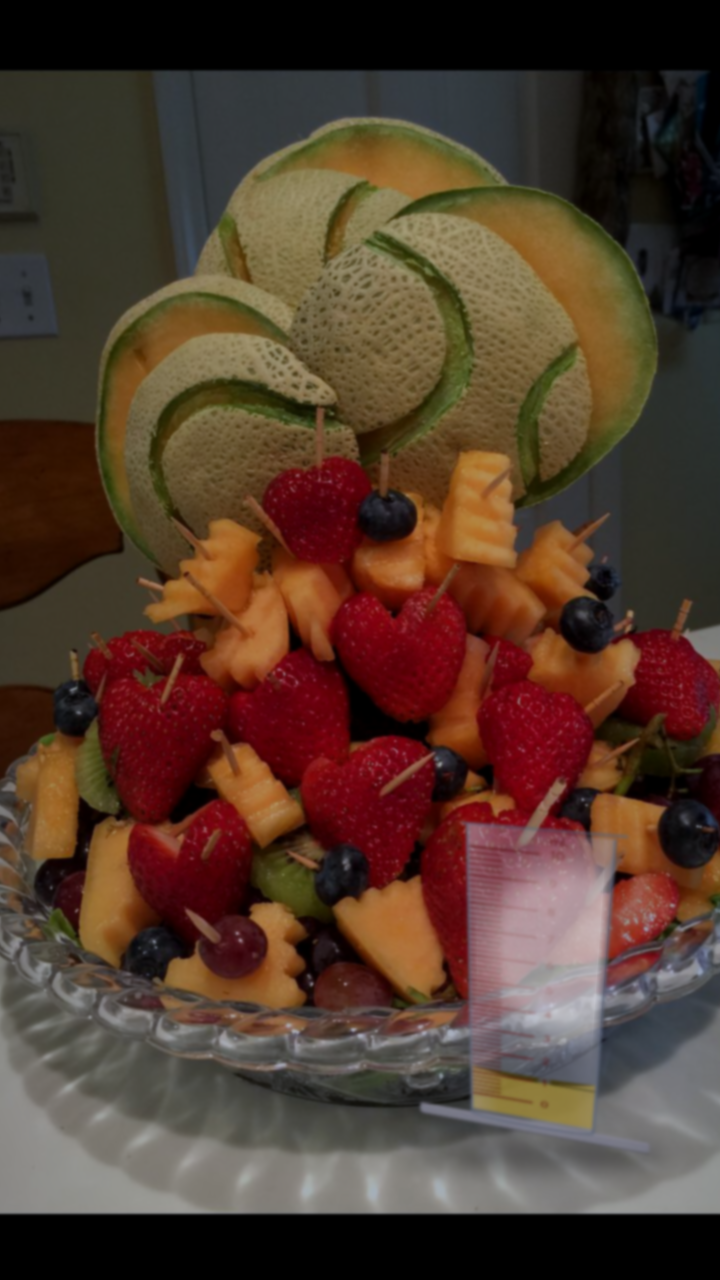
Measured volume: **1** mL
